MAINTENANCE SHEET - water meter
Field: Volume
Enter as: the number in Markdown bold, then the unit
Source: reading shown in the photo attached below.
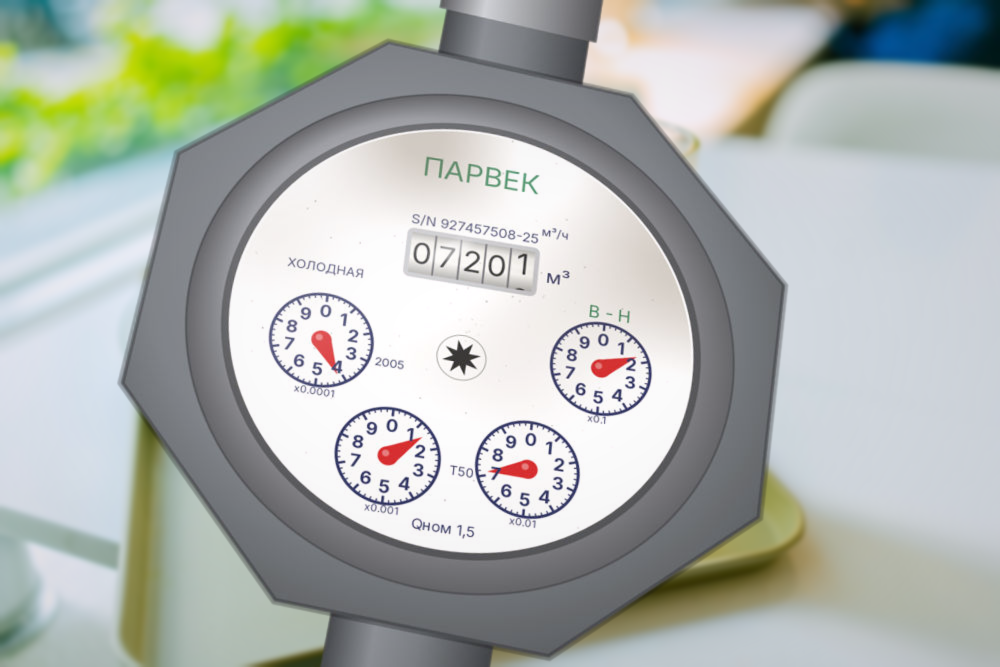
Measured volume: **7201.1714** m³
